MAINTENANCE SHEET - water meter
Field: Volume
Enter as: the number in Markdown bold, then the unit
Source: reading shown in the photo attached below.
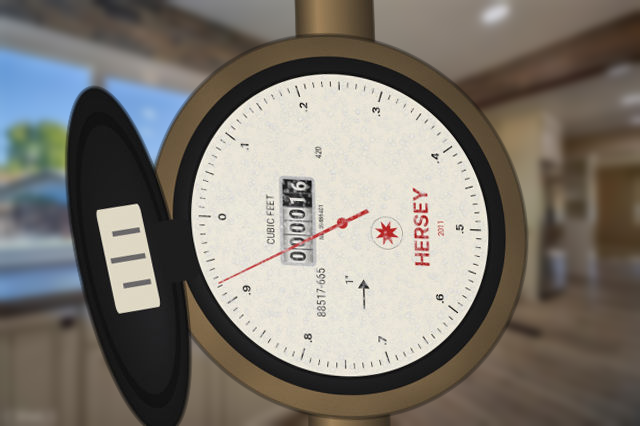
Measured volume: **15.92** ft³
